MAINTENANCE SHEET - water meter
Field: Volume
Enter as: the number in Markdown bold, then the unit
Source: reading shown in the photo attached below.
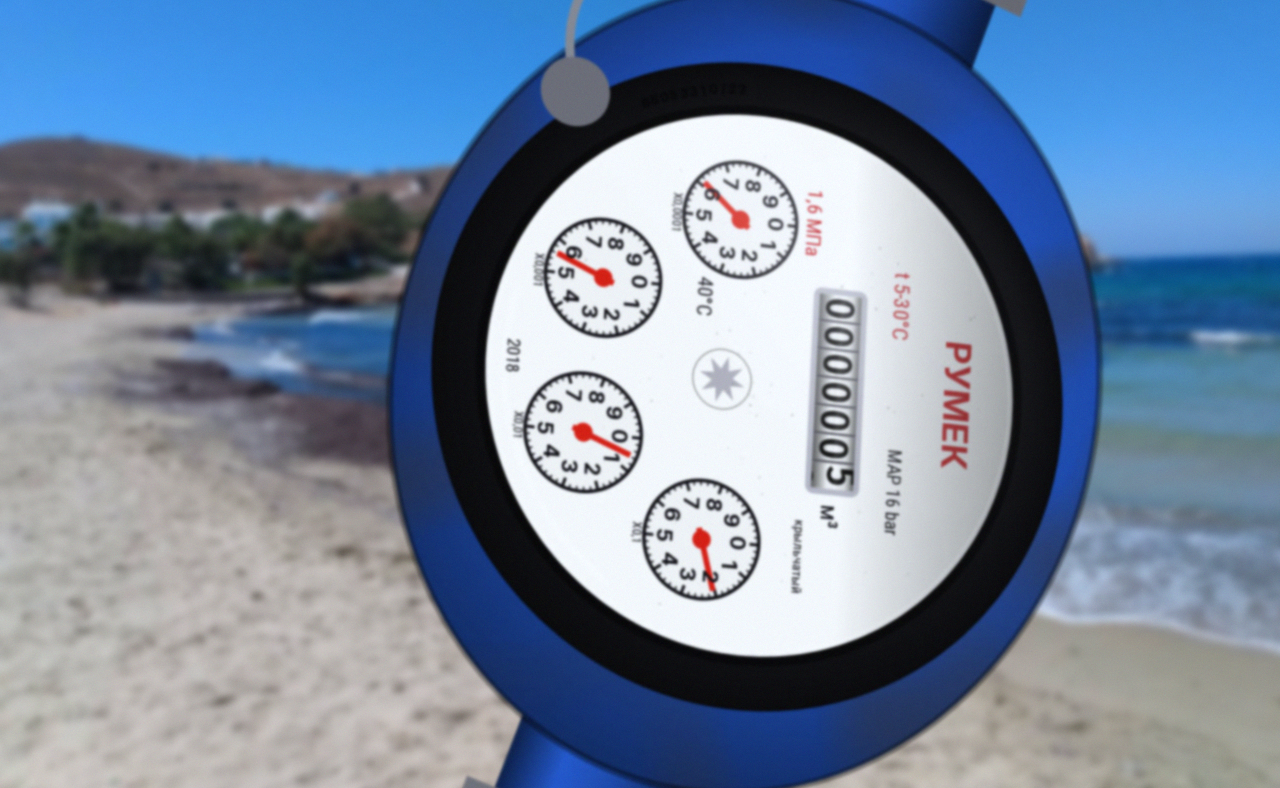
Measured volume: **5.2056** m³
